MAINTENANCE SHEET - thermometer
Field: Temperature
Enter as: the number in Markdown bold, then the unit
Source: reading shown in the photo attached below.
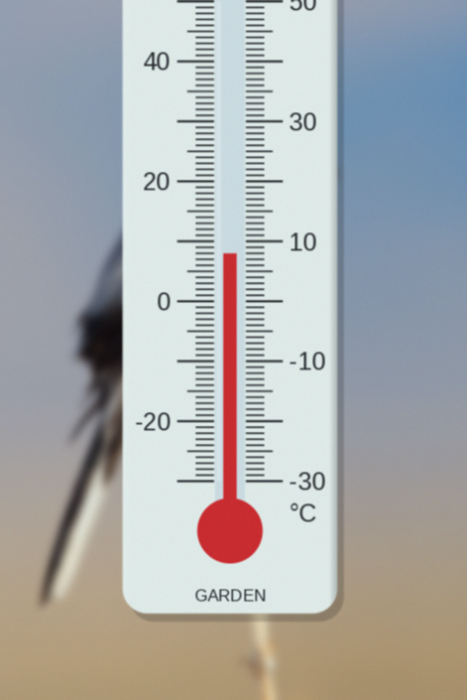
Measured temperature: **8** °C
